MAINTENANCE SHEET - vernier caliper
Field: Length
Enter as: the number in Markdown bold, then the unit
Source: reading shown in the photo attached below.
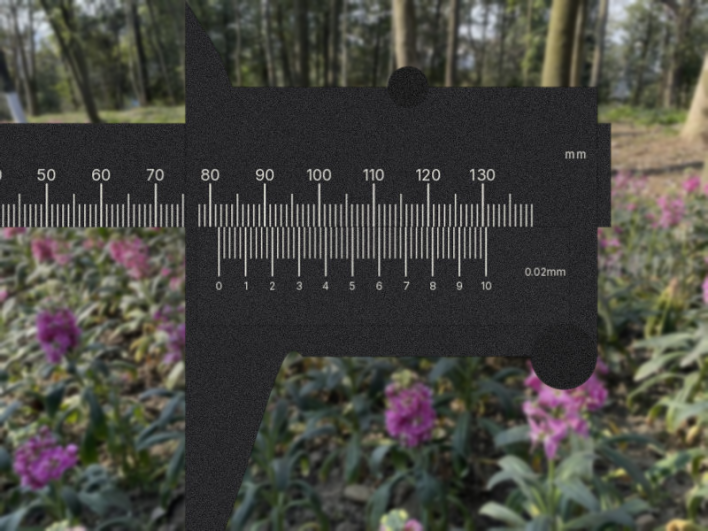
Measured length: **81.6** mm
